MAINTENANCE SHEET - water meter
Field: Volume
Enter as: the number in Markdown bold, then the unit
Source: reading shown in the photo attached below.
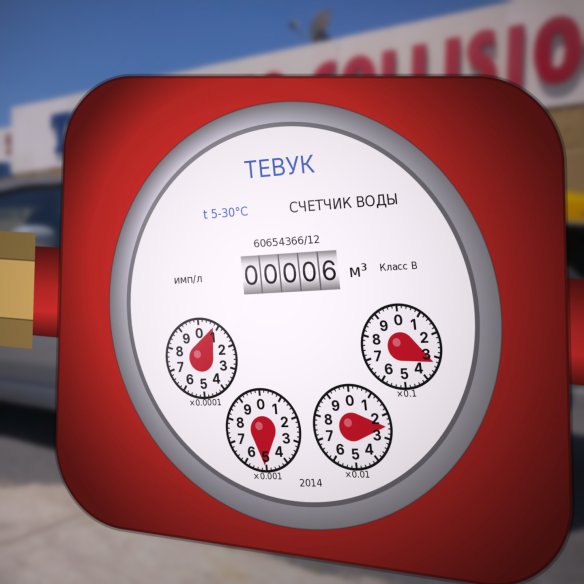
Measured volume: **6.3250** m³
